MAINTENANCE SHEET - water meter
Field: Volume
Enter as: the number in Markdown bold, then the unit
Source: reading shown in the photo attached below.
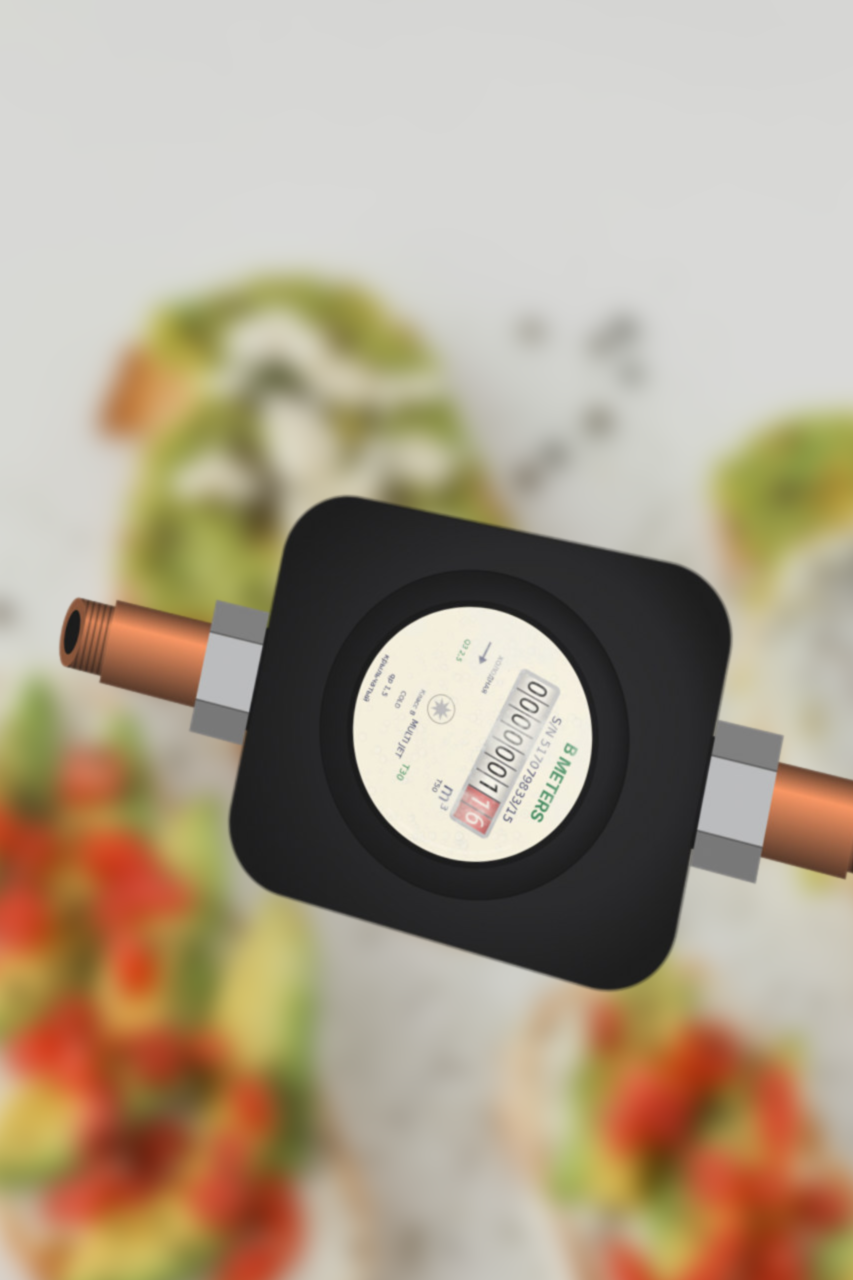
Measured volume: **1.16** m³
